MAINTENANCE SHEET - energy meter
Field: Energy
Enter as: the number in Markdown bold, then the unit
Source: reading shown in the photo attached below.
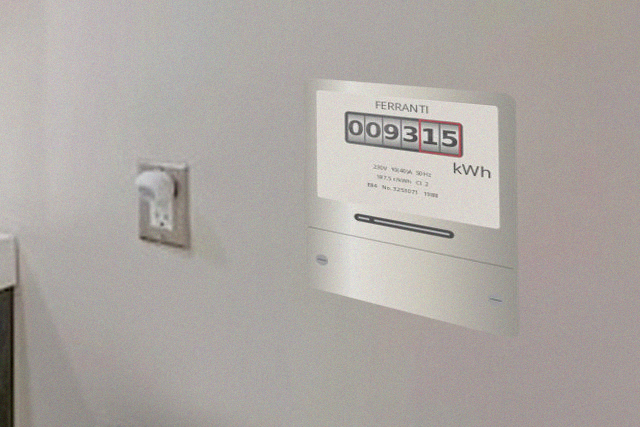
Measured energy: **93.15** kWh
